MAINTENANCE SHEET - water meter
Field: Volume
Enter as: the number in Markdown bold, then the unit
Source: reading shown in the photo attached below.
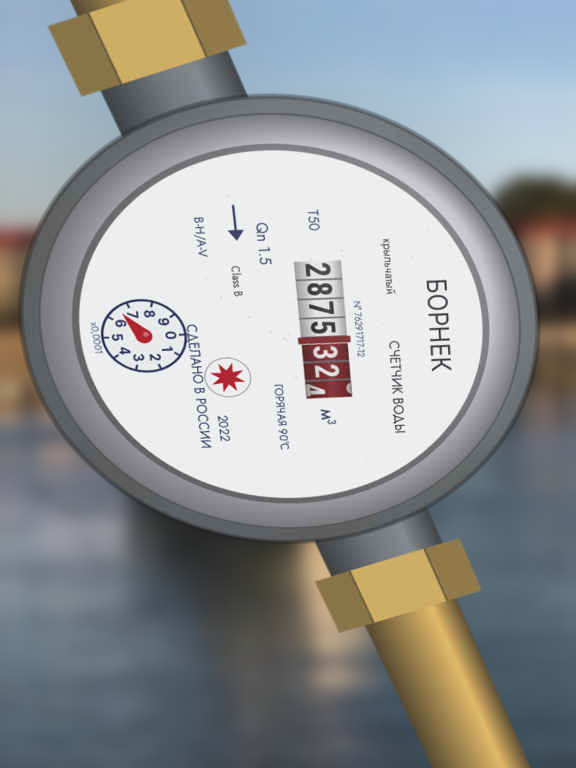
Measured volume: **2875.3236** m³
